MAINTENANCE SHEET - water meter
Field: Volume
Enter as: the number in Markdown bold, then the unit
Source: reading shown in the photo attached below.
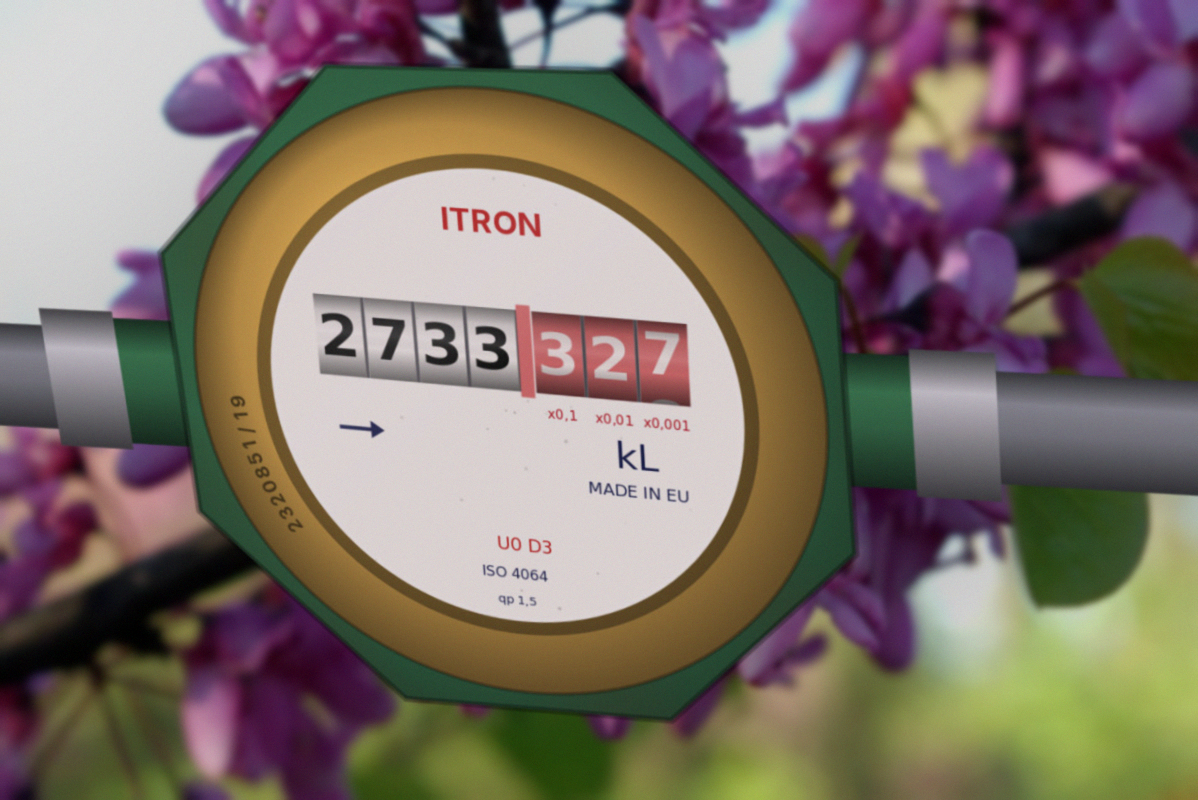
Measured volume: **2733.327** kL
